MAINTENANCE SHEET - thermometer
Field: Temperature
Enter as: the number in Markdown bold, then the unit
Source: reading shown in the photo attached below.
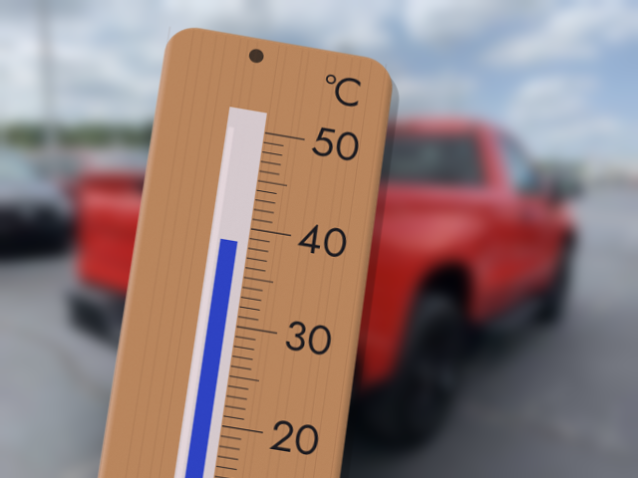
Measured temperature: **38.5** °C
